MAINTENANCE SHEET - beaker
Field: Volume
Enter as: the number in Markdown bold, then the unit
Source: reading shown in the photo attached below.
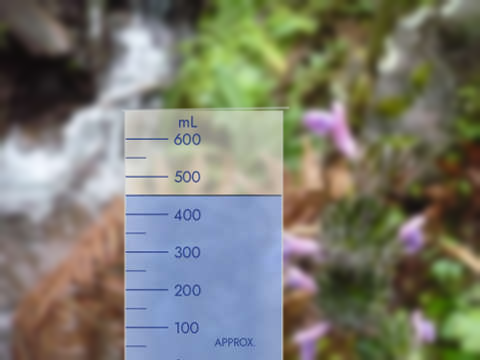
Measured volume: **450** mL
